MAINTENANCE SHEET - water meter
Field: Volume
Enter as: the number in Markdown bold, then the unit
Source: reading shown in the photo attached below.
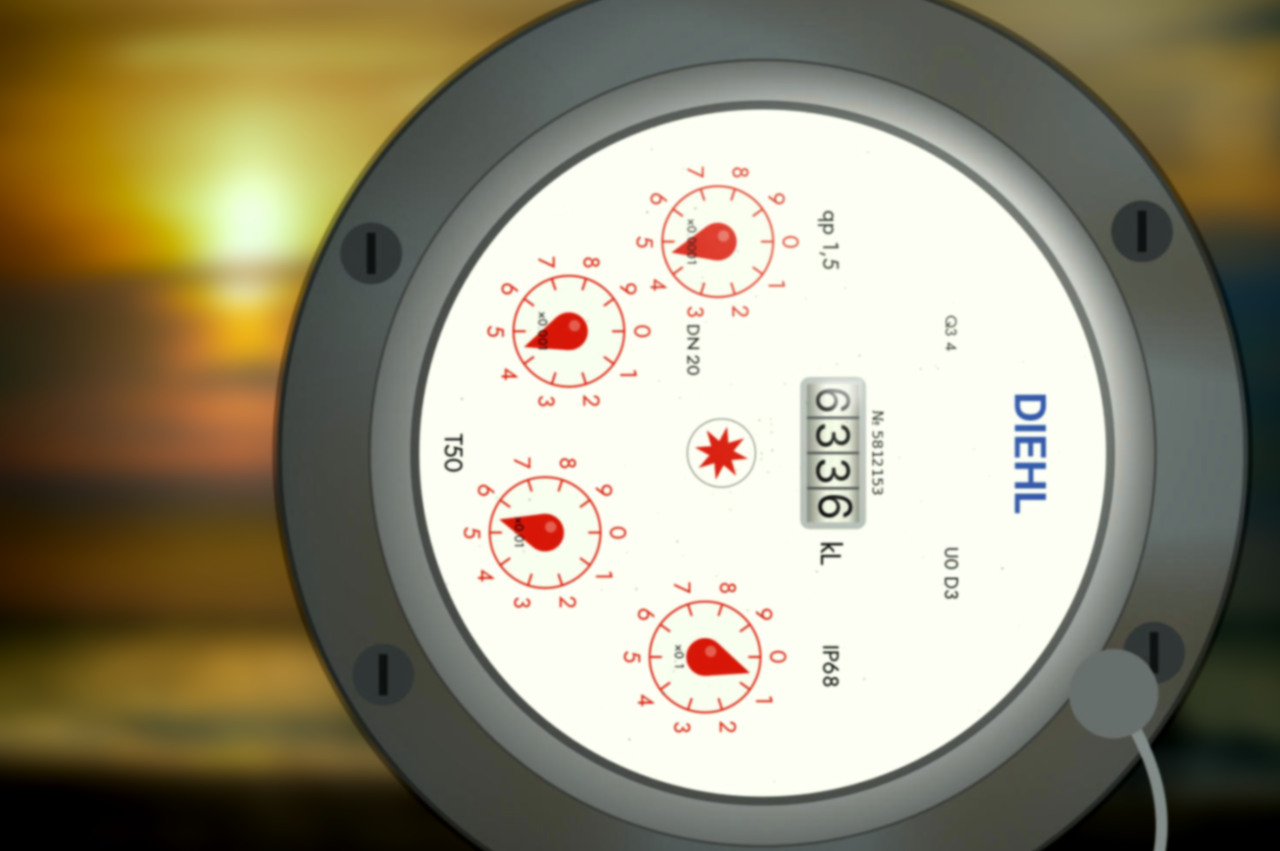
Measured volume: **6336.0544** kL
